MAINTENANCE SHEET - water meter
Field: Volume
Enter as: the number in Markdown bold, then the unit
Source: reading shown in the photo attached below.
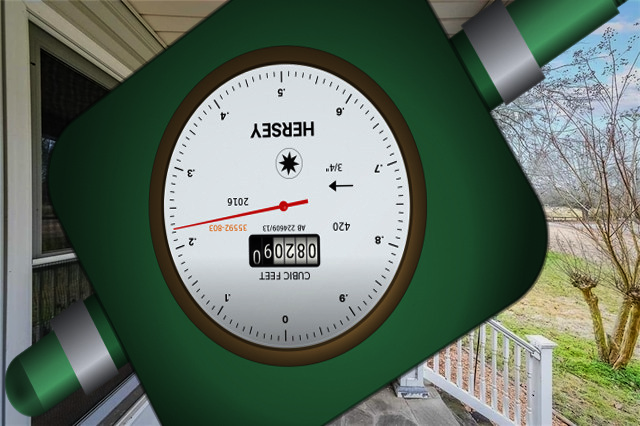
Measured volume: **82090.22** ft³
